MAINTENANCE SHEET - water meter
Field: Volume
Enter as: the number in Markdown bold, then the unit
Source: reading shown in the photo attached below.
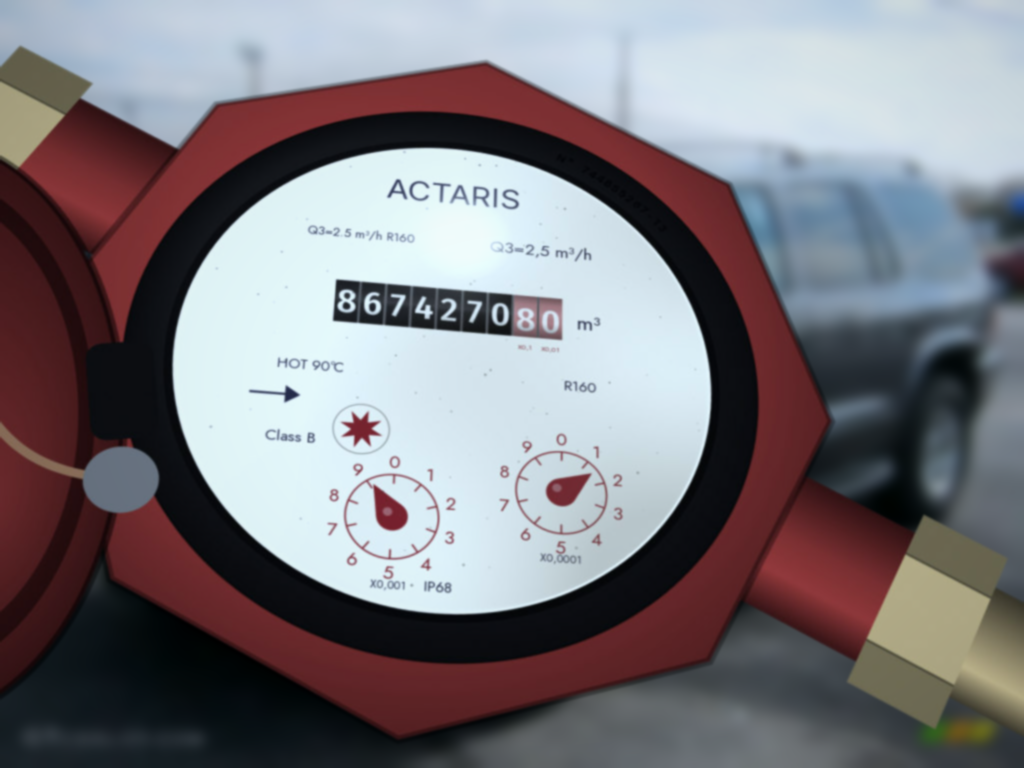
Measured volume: **8674270.7991** m³
